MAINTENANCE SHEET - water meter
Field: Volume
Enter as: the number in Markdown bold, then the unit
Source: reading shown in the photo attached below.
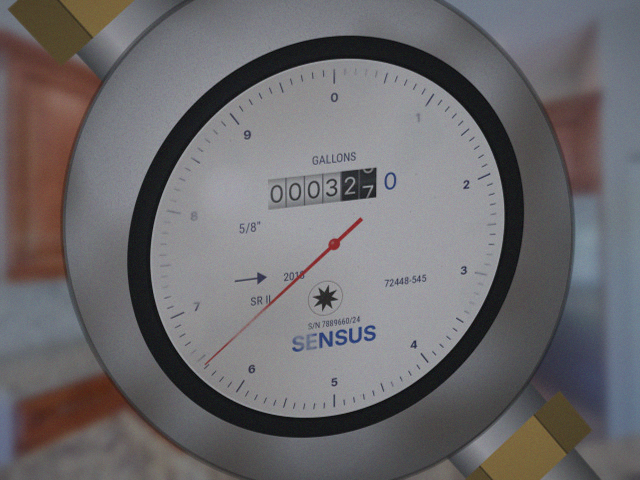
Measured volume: **3266.4** gal
